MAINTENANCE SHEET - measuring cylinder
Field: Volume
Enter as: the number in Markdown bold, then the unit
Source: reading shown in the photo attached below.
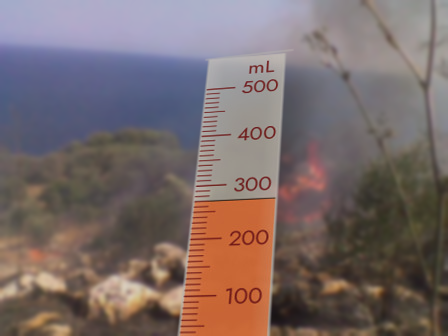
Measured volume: **270** mL
